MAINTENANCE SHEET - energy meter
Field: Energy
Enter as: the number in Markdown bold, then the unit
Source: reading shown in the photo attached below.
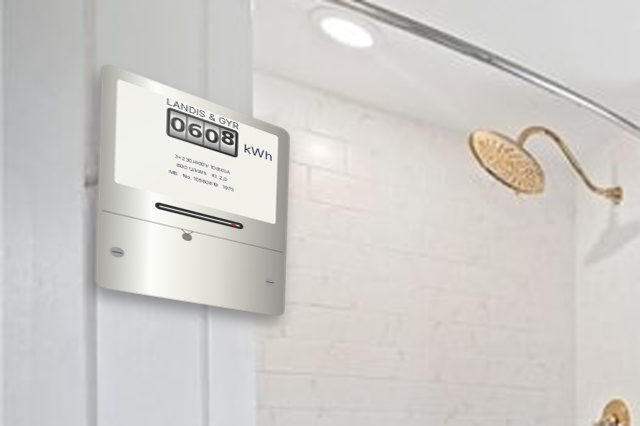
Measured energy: **608** kWh
